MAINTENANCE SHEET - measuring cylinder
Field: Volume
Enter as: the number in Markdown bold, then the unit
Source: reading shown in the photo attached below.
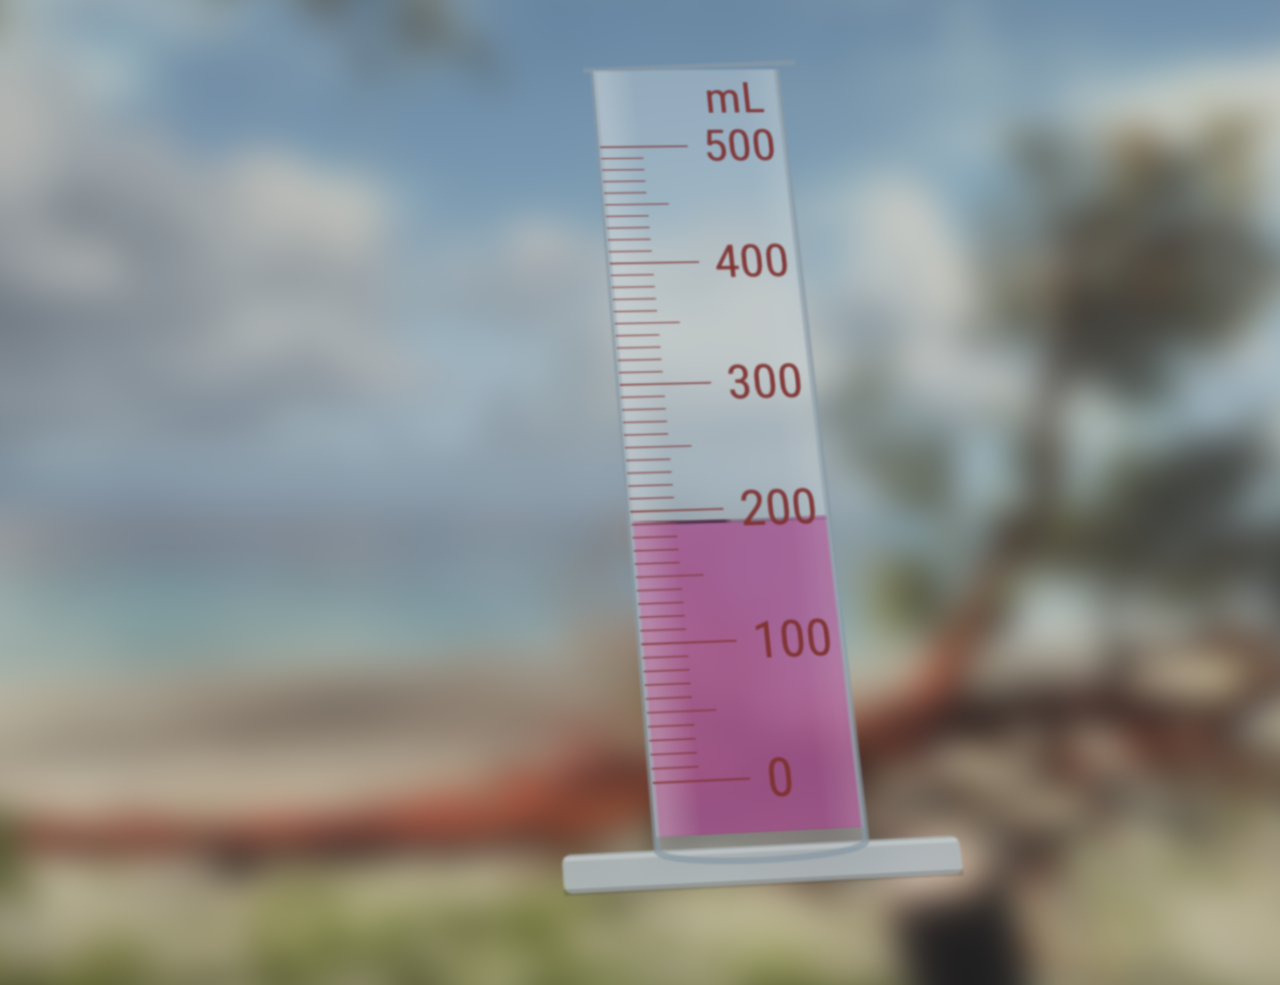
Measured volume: **190** mL
